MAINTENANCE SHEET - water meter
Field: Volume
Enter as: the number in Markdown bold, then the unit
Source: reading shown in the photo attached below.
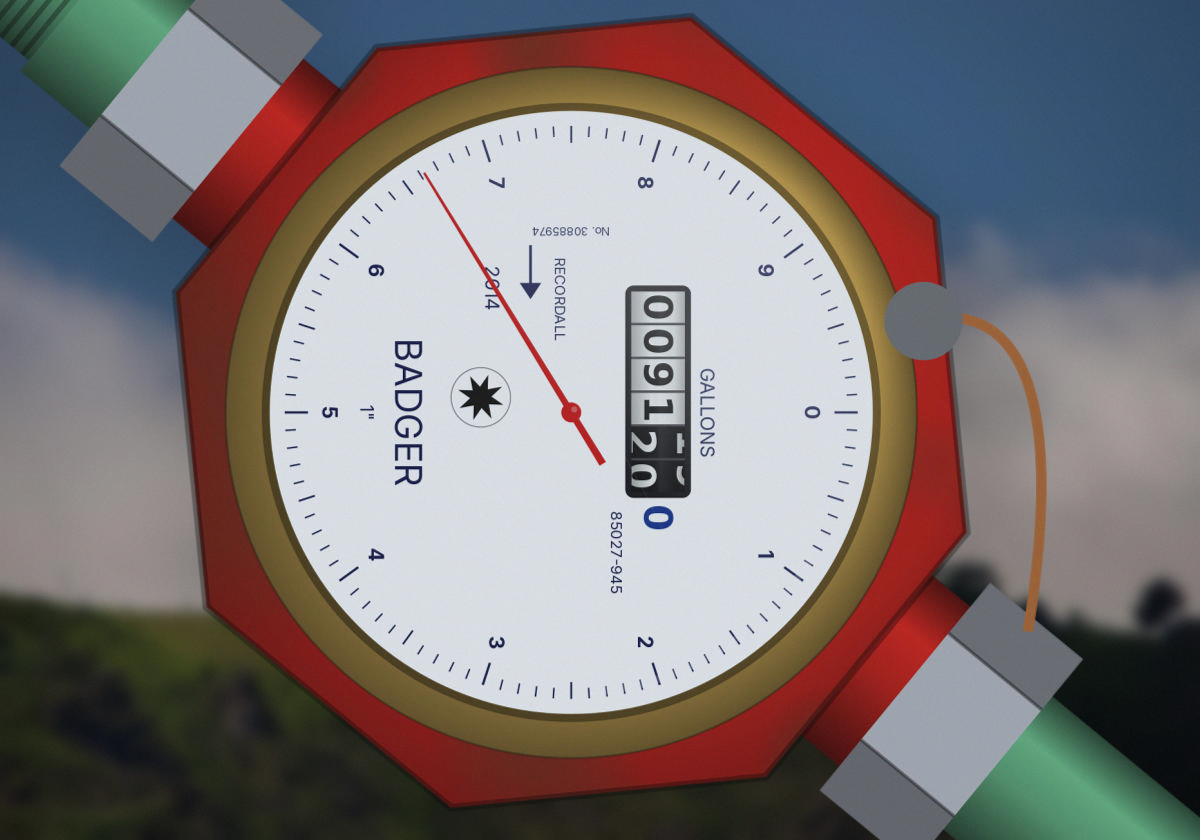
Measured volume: **91196.6** gal
